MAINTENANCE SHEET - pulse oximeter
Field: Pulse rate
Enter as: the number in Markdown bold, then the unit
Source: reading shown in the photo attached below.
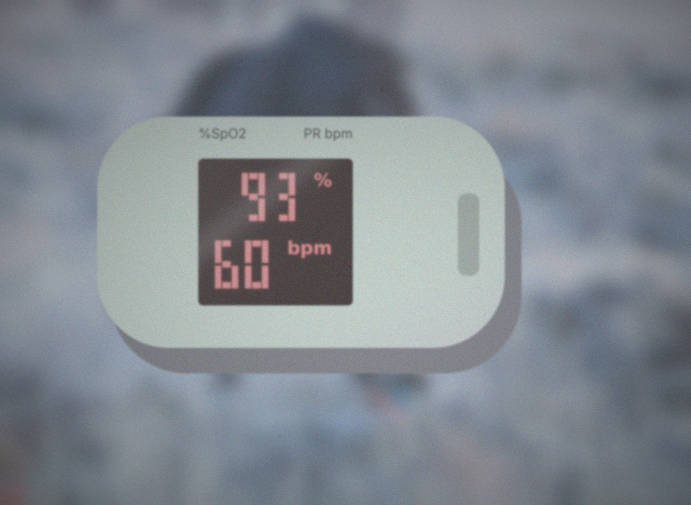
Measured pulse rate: **60** bpm
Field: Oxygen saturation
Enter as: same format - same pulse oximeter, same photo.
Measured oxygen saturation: **93** %
